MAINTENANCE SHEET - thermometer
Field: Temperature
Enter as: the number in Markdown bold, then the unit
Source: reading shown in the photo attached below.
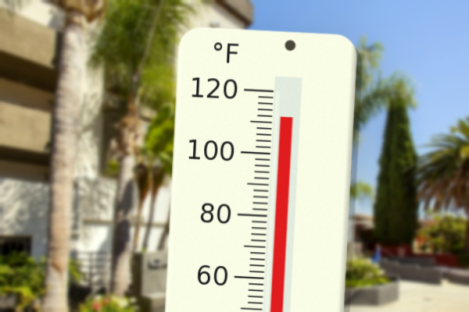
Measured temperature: **112** °F
